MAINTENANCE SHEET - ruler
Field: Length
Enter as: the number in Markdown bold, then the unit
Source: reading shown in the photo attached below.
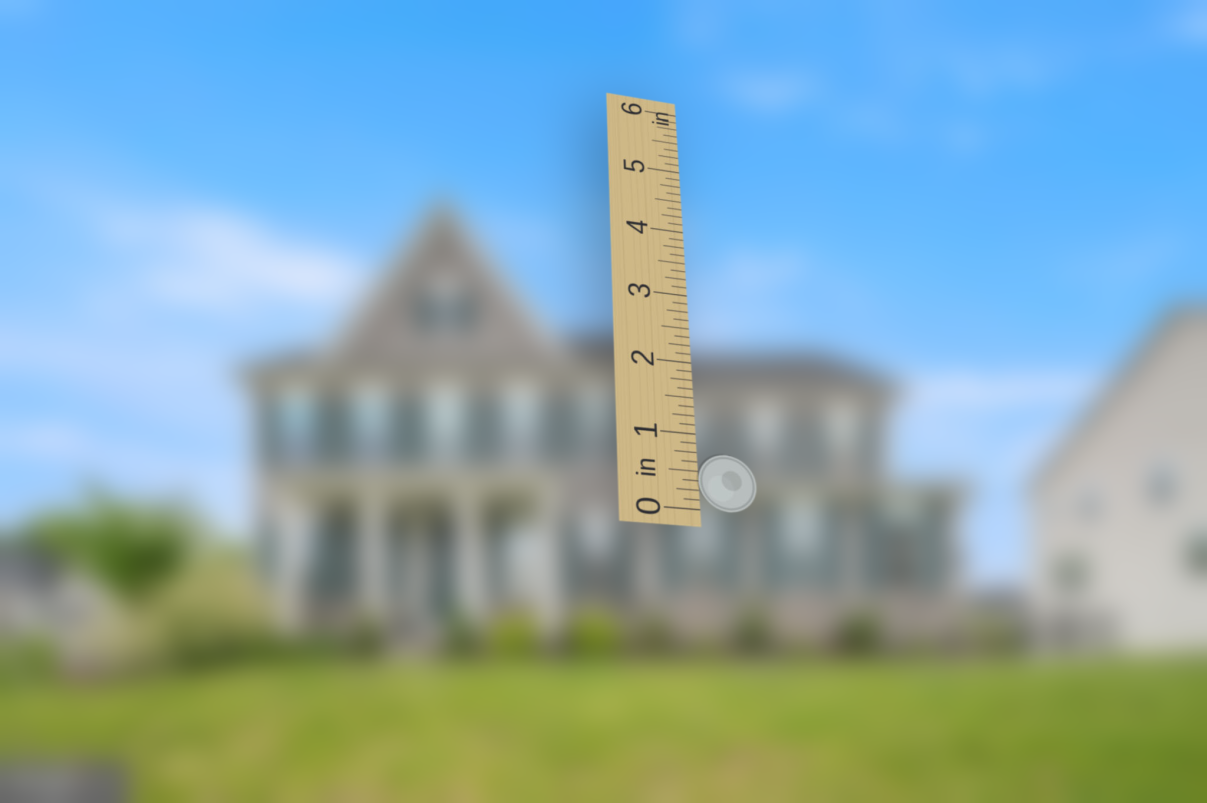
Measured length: **0.75** in
